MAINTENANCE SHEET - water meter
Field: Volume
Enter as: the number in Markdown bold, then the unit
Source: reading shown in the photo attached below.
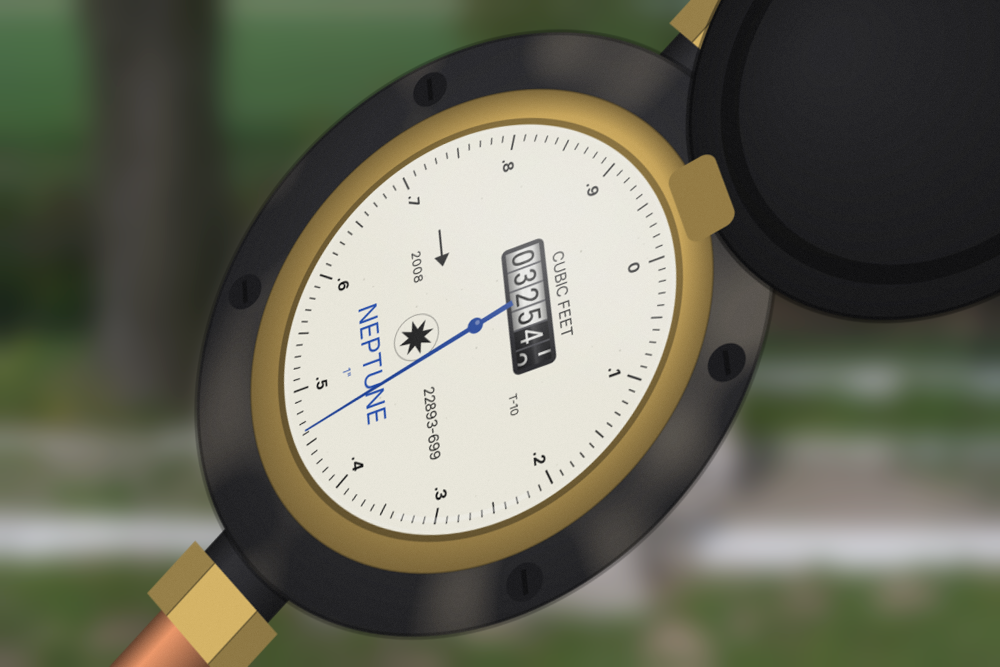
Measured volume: **32541.46** ft³
